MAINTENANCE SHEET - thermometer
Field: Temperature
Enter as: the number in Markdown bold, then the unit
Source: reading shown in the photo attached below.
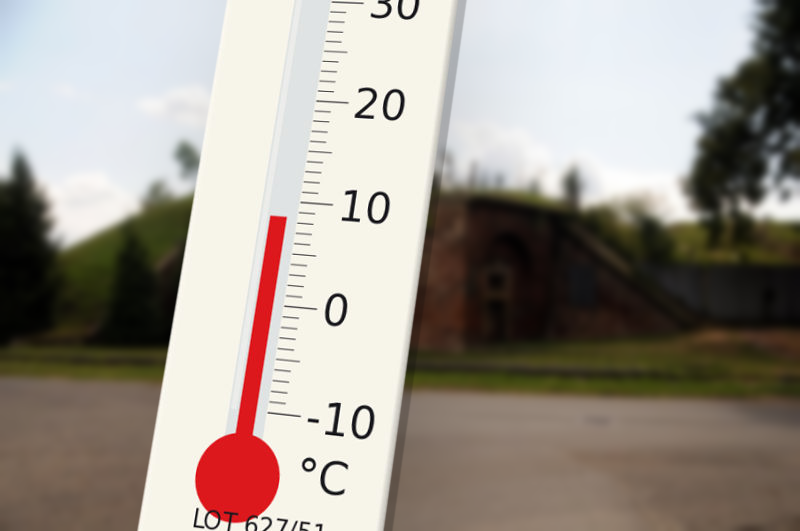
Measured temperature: **8.5** °C
